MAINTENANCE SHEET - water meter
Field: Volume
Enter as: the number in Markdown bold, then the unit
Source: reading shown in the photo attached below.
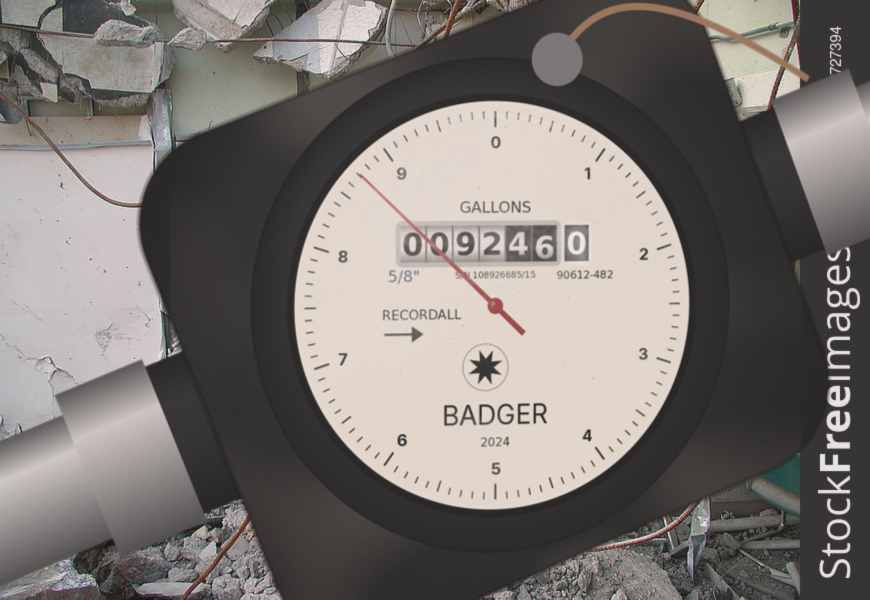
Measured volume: **92458.7** gal
